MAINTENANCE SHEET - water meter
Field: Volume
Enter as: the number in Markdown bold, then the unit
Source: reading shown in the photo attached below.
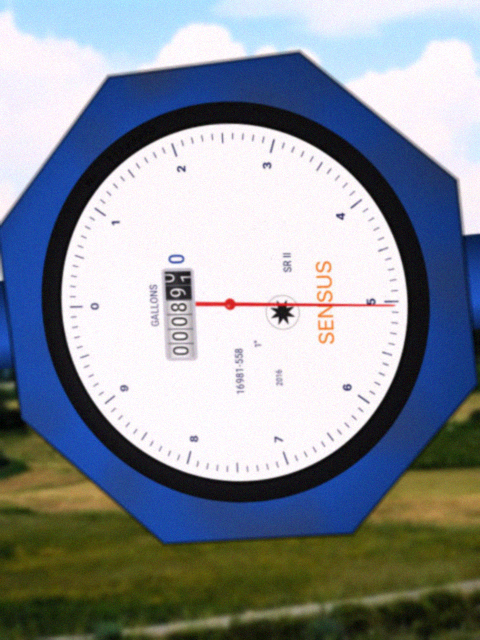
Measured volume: **8905.0** gal
